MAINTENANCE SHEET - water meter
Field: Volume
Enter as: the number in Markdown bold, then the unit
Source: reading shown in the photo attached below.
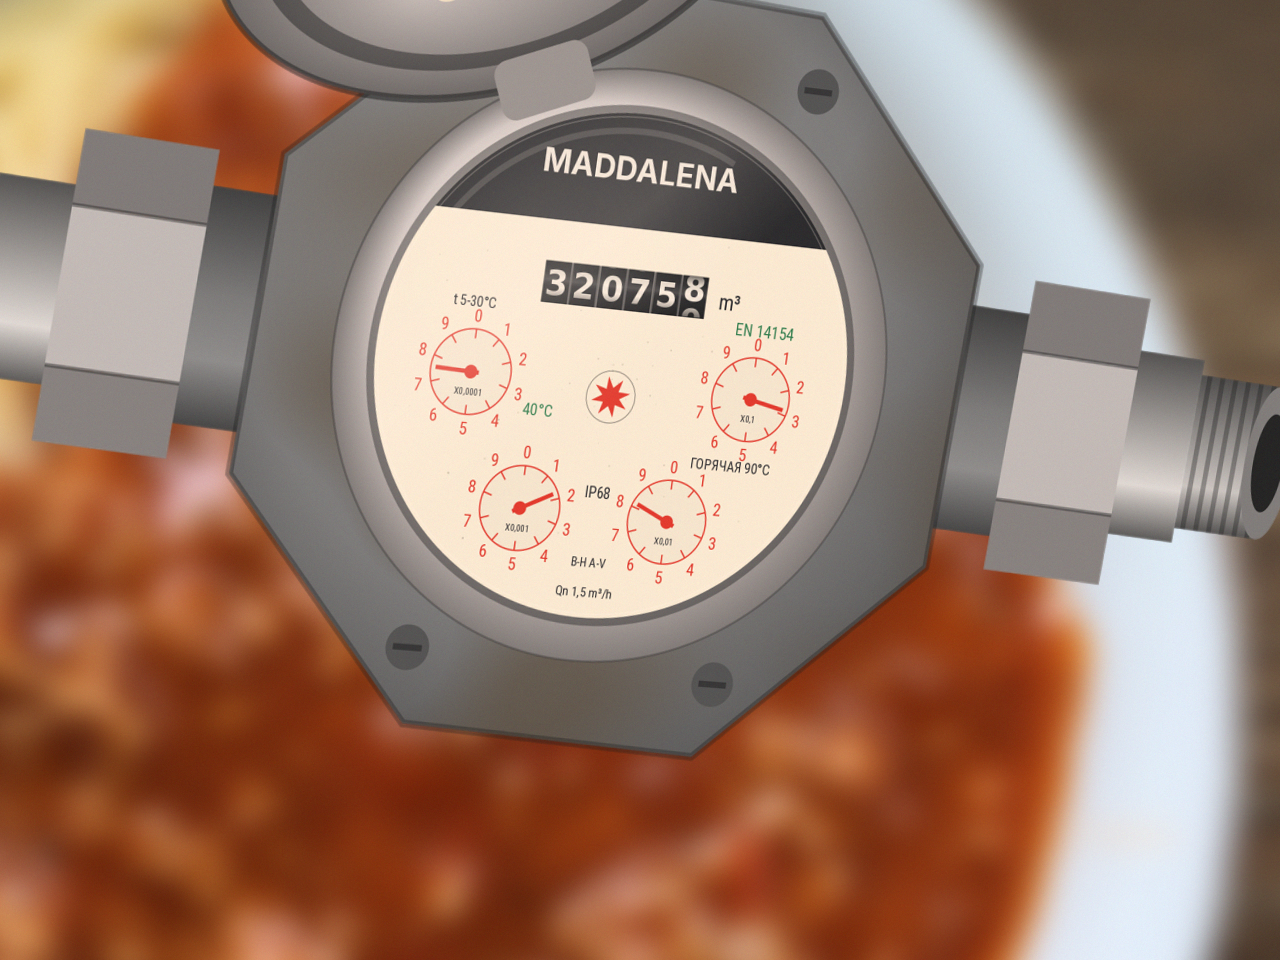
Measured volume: **320758.2817** m³
